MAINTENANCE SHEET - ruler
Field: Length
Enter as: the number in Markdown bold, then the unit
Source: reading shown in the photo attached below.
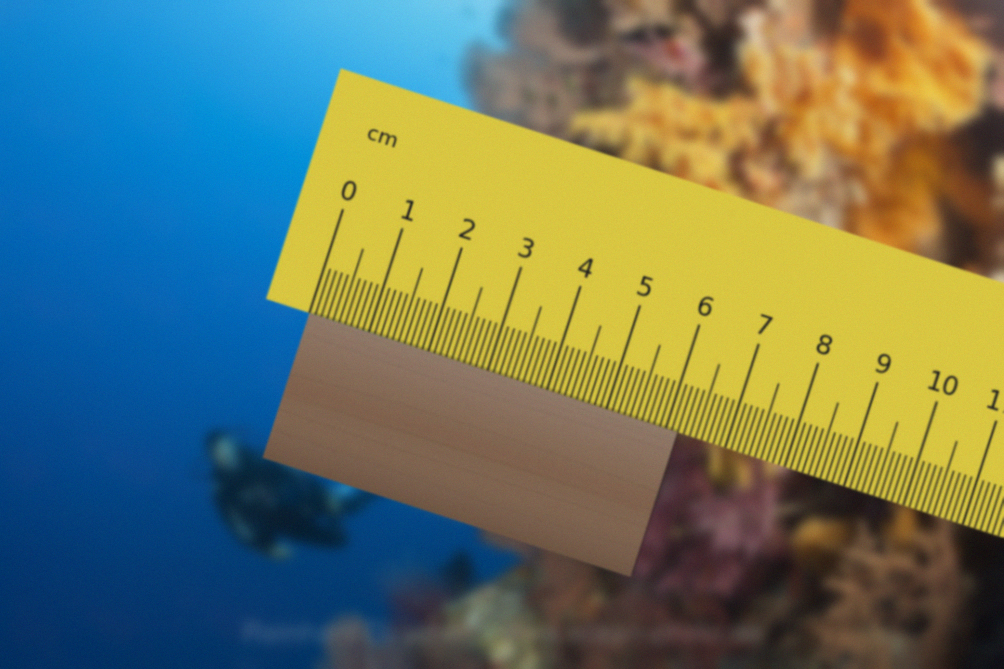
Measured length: **6.2** cm
